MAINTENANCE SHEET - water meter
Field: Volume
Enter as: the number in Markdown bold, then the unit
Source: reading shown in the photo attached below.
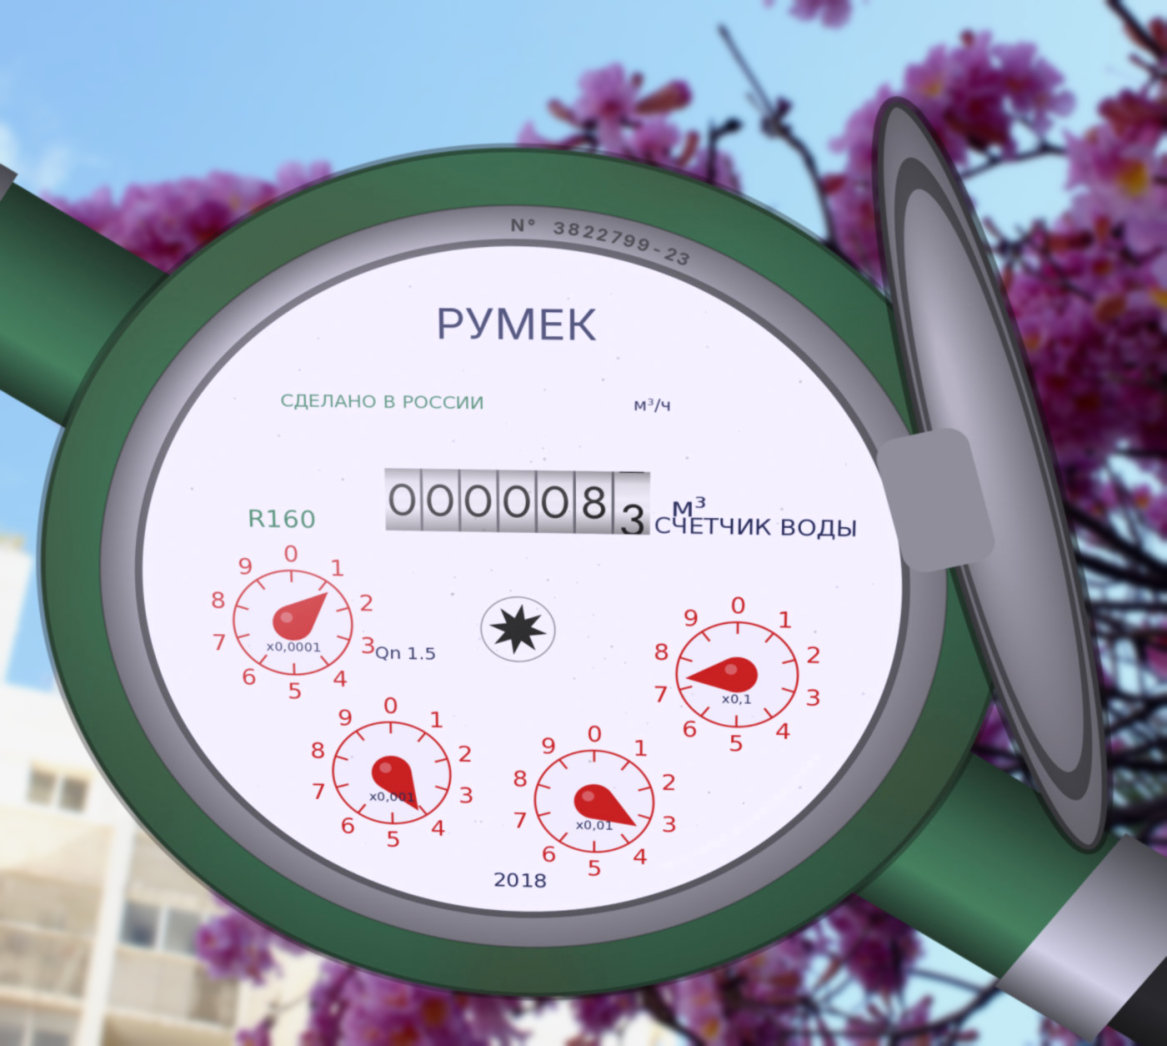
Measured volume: **82.7341** m³
